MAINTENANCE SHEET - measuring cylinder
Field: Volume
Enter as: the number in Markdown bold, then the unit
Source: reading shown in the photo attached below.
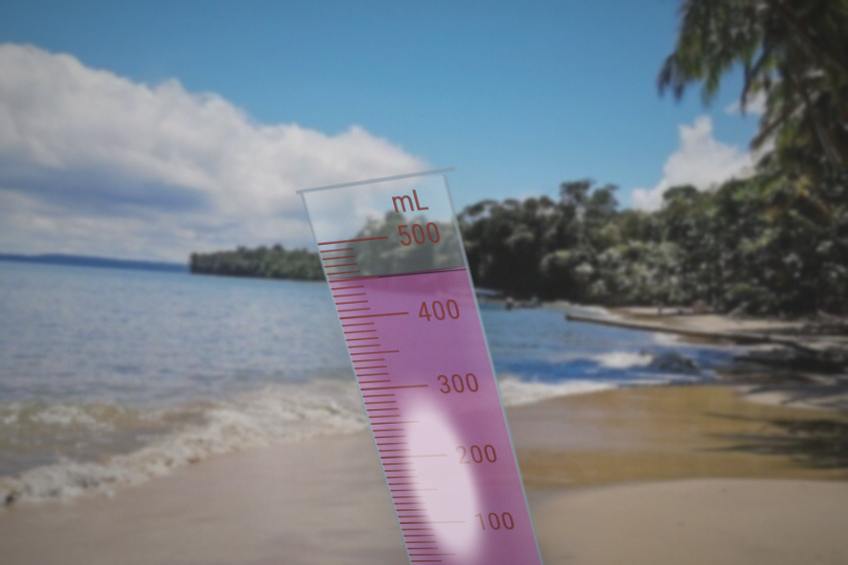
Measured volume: **450** mL
